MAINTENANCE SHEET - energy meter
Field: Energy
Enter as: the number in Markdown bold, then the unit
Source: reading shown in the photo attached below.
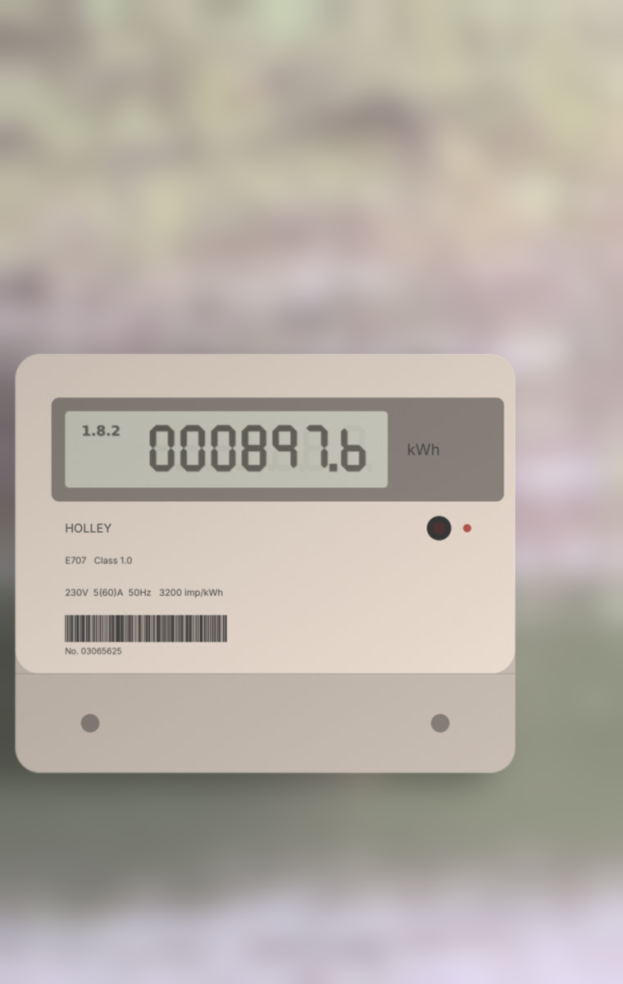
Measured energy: **897.6** kWh
